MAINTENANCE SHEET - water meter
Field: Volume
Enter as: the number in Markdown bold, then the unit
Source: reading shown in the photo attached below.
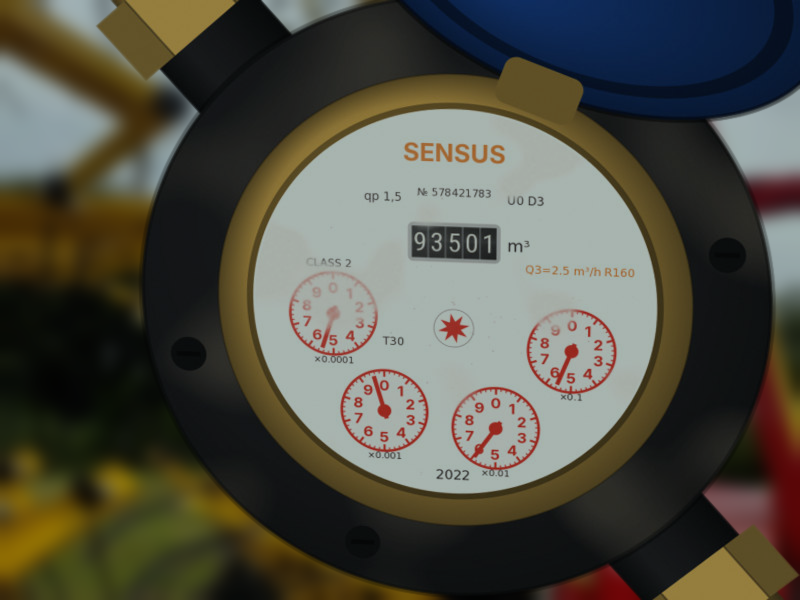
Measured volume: **93501.5595** m³
